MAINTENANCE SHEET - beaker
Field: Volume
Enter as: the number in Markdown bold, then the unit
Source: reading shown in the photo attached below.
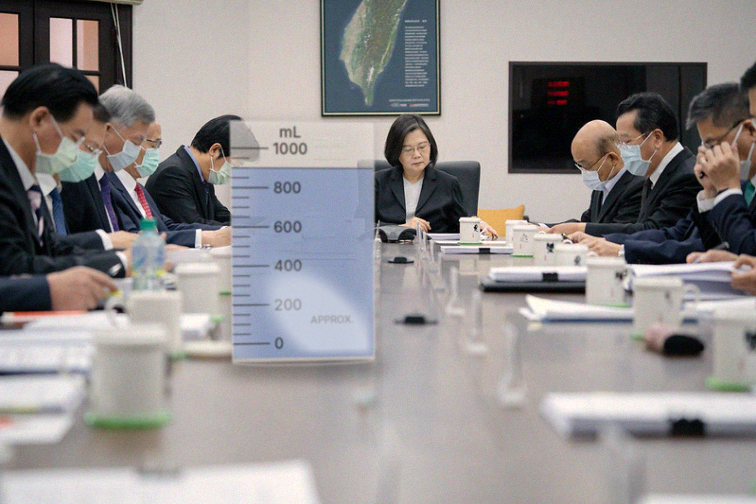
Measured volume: **900** mL
